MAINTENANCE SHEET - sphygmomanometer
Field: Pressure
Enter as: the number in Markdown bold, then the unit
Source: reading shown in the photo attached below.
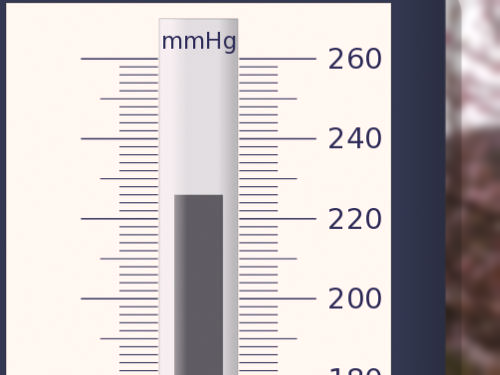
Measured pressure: **226** mmHg
